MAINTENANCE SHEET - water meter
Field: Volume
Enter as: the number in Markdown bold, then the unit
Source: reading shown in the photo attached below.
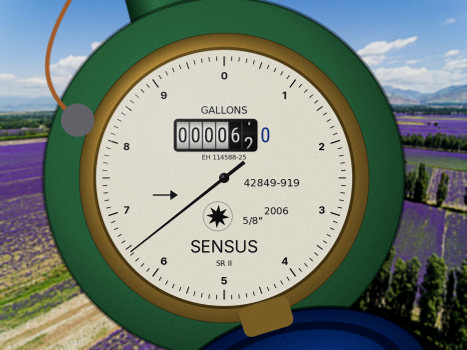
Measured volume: **616.4** gal
